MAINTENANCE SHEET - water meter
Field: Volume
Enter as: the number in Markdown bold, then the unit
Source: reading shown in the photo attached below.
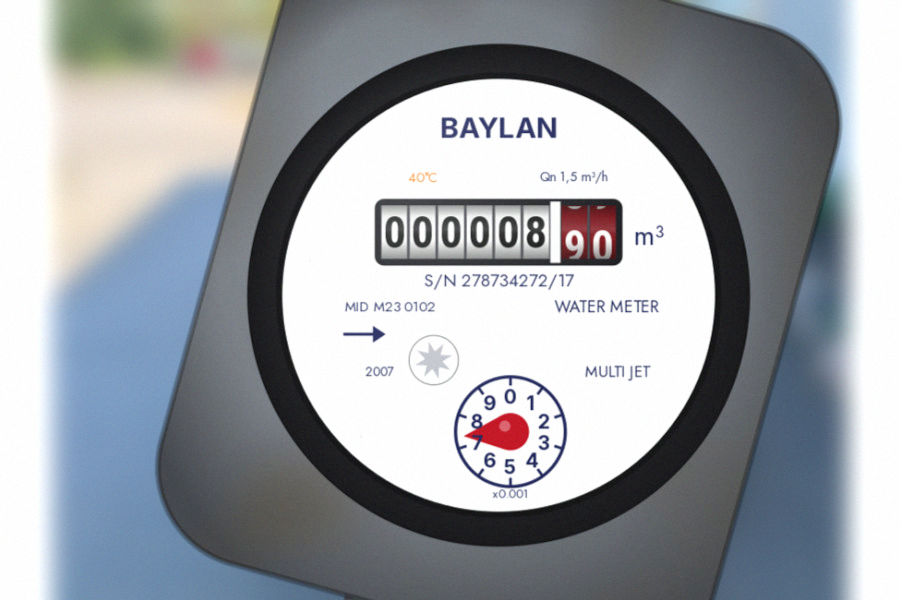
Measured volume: **8.897** m³
